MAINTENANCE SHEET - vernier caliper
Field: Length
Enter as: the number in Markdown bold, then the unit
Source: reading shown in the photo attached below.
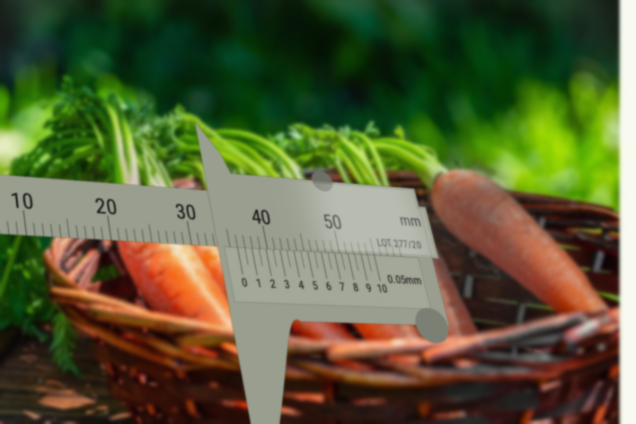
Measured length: **36.0** mm
